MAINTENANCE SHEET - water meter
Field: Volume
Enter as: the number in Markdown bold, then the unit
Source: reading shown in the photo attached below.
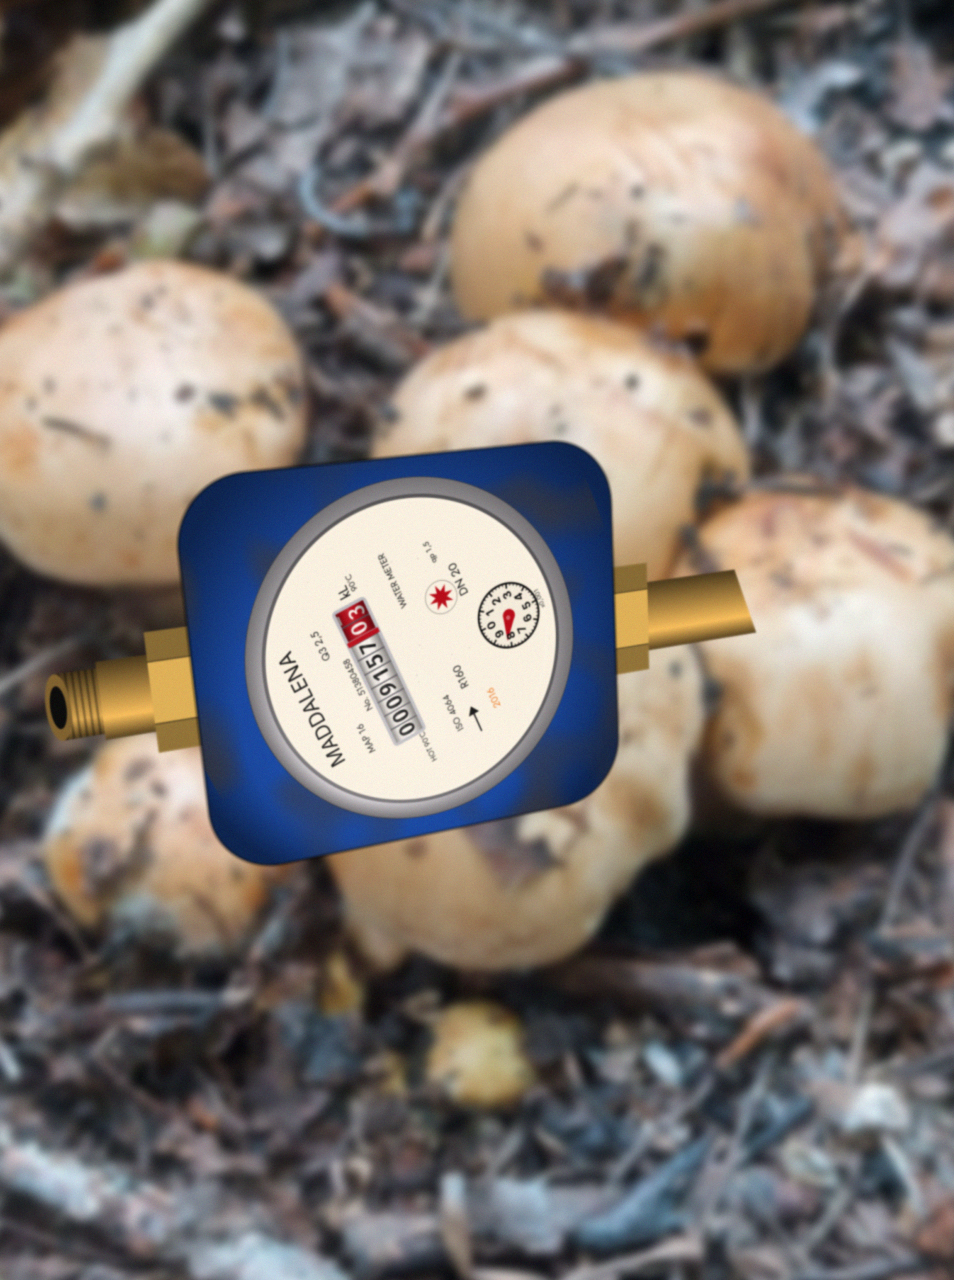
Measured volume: **9157.028** kL
